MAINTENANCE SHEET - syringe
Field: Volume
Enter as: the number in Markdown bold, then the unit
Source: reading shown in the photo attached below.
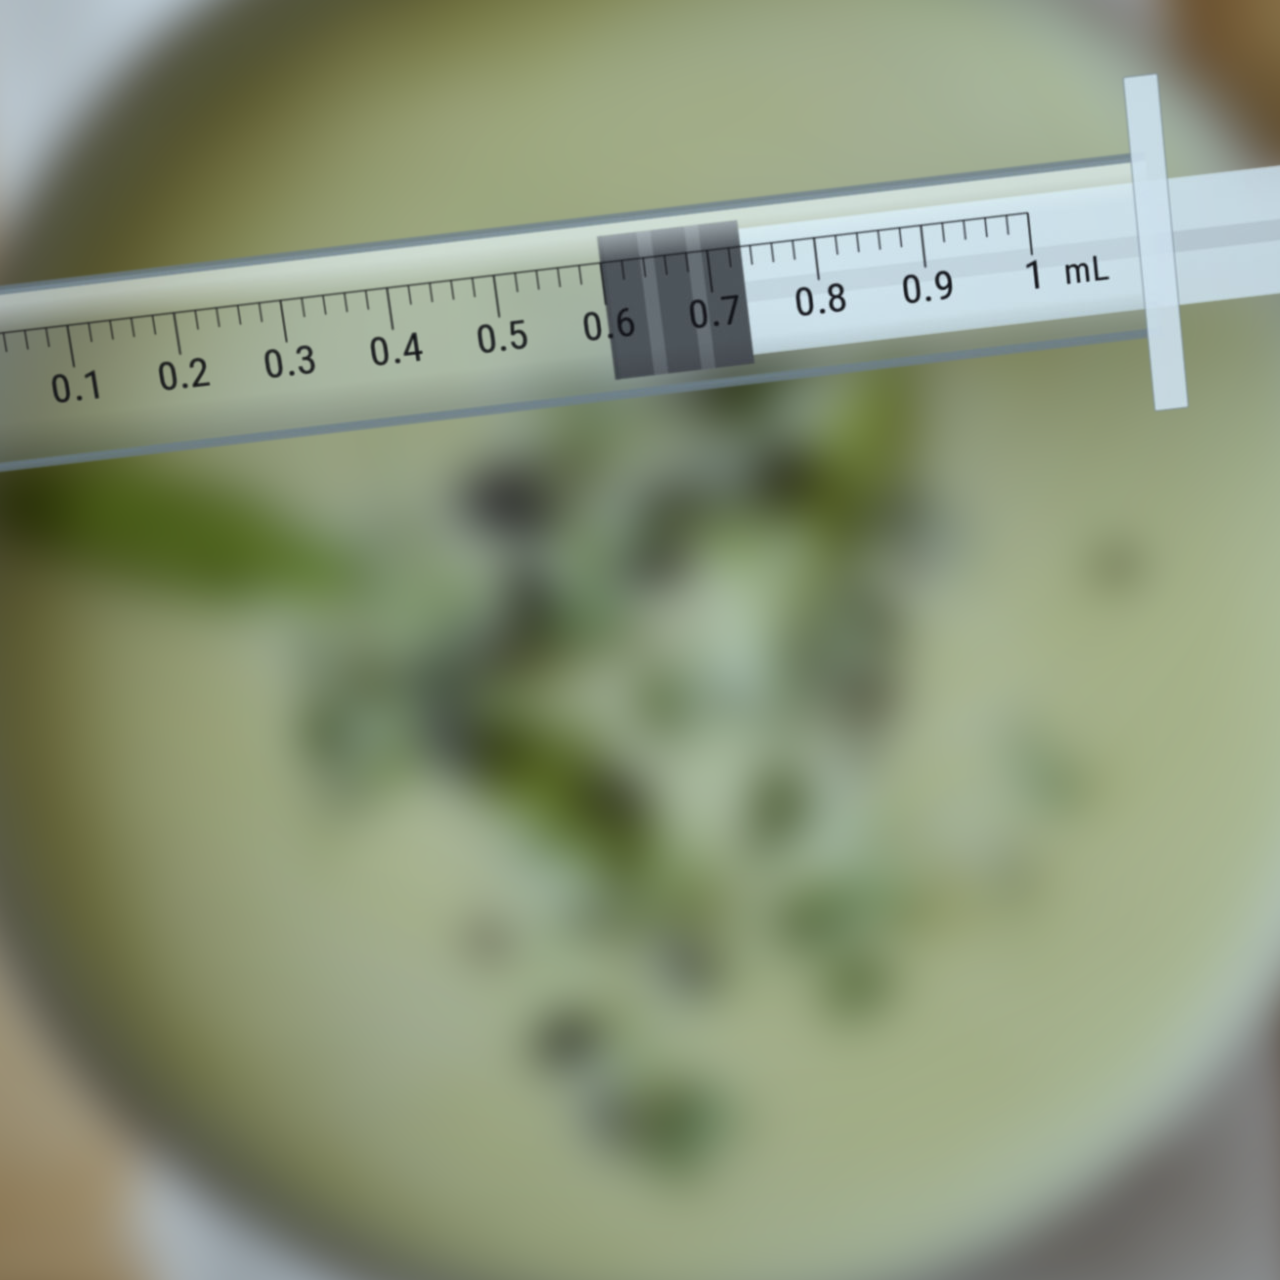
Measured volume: **0.6** mL
